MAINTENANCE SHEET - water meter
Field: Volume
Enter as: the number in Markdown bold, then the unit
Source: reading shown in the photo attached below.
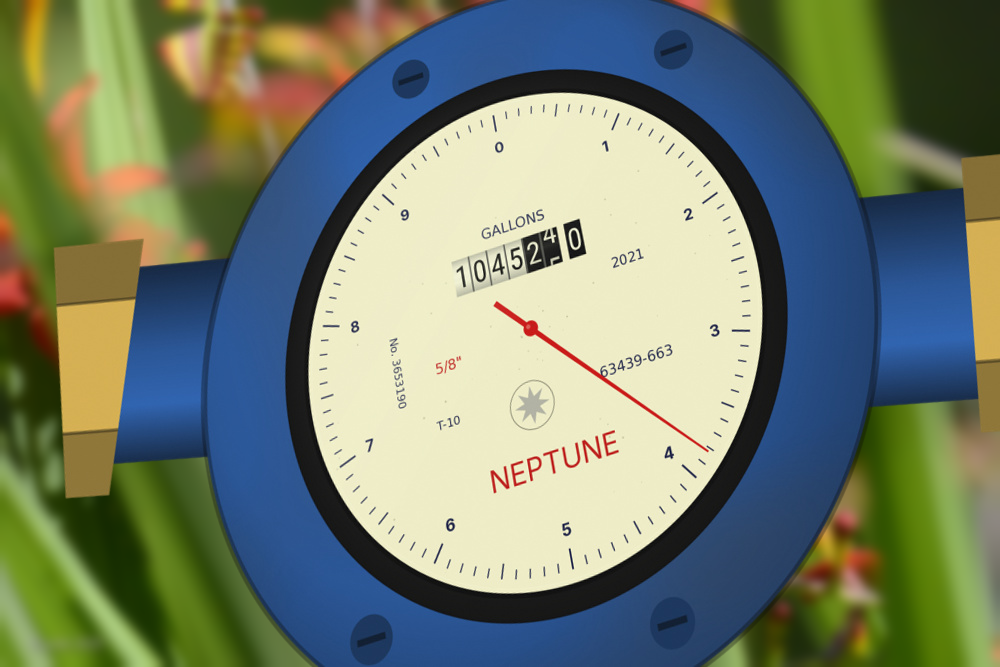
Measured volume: **1045243.8** gal
